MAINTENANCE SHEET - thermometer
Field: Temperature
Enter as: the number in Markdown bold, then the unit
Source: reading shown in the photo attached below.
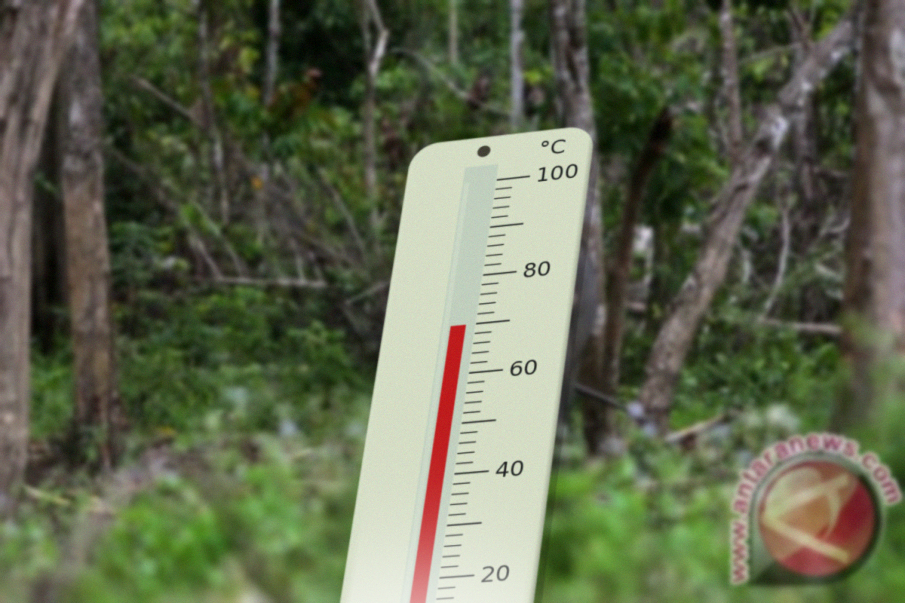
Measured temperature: **70** °C
